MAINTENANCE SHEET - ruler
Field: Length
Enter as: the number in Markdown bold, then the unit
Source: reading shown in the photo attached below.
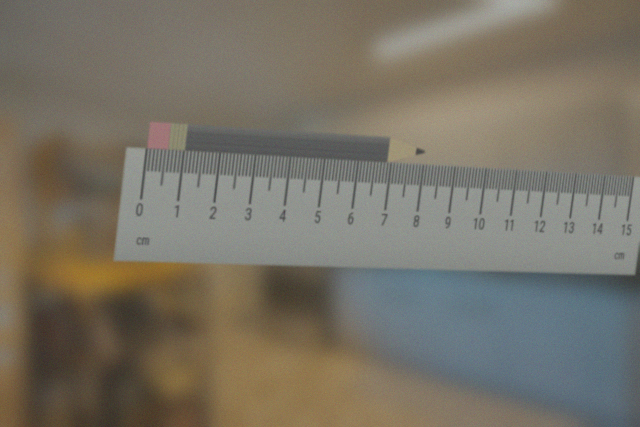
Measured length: **8** cm
